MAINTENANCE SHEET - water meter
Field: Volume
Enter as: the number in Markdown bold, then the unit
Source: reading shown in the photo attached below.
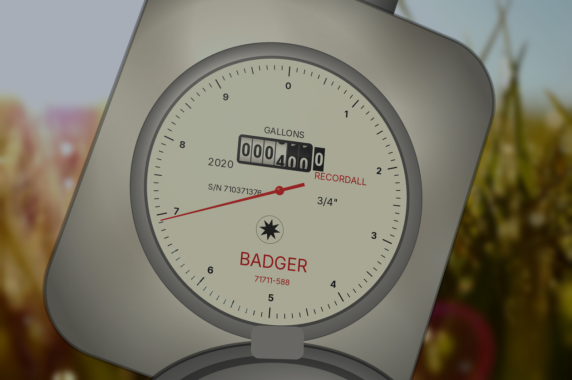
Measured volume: **3996.9** gal
